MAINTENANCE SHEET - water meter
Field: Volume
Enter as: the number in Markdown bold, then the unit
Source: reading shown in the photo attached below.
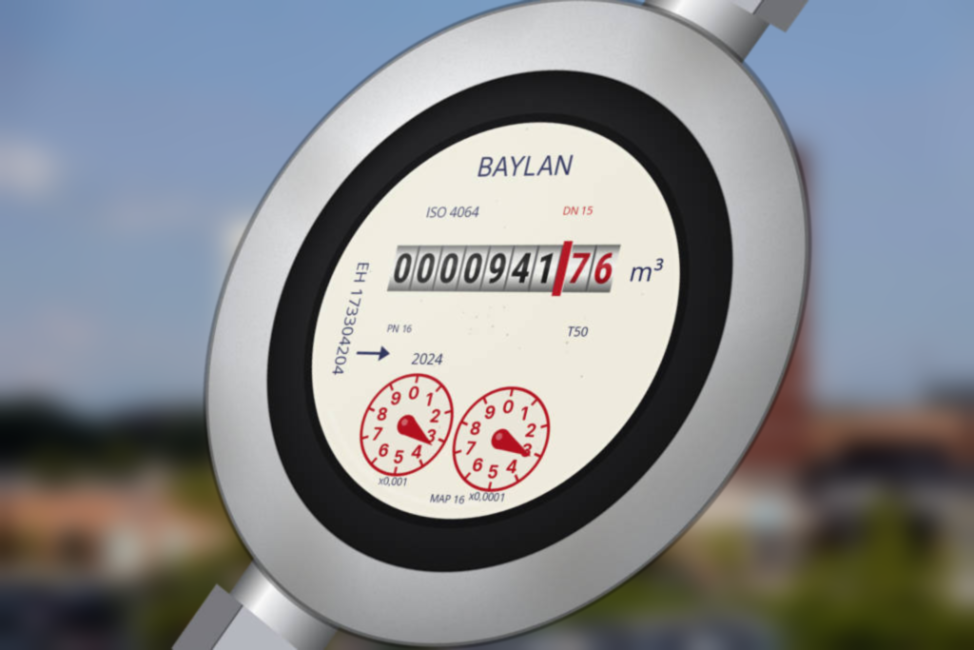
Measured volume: **941.7633** m³
